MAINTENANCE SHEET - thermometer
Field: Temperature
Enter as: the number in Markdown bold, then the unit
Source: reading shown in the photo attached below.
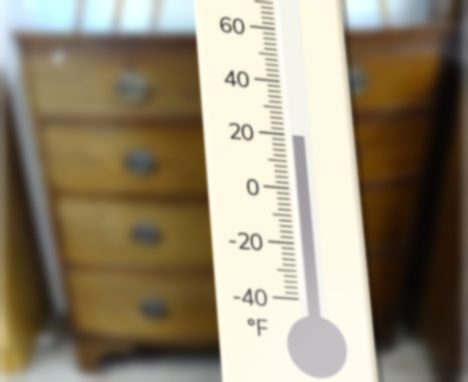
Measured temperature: **20** °F
